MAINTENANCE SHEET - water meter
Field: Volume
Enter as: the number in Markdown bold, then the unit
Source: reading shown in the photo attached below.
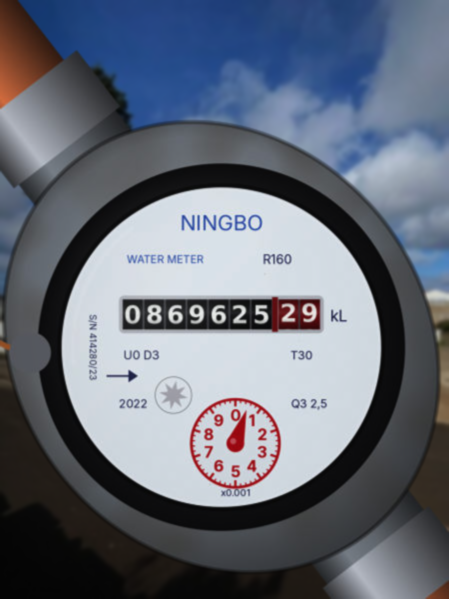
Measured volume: **869625.290** kL
